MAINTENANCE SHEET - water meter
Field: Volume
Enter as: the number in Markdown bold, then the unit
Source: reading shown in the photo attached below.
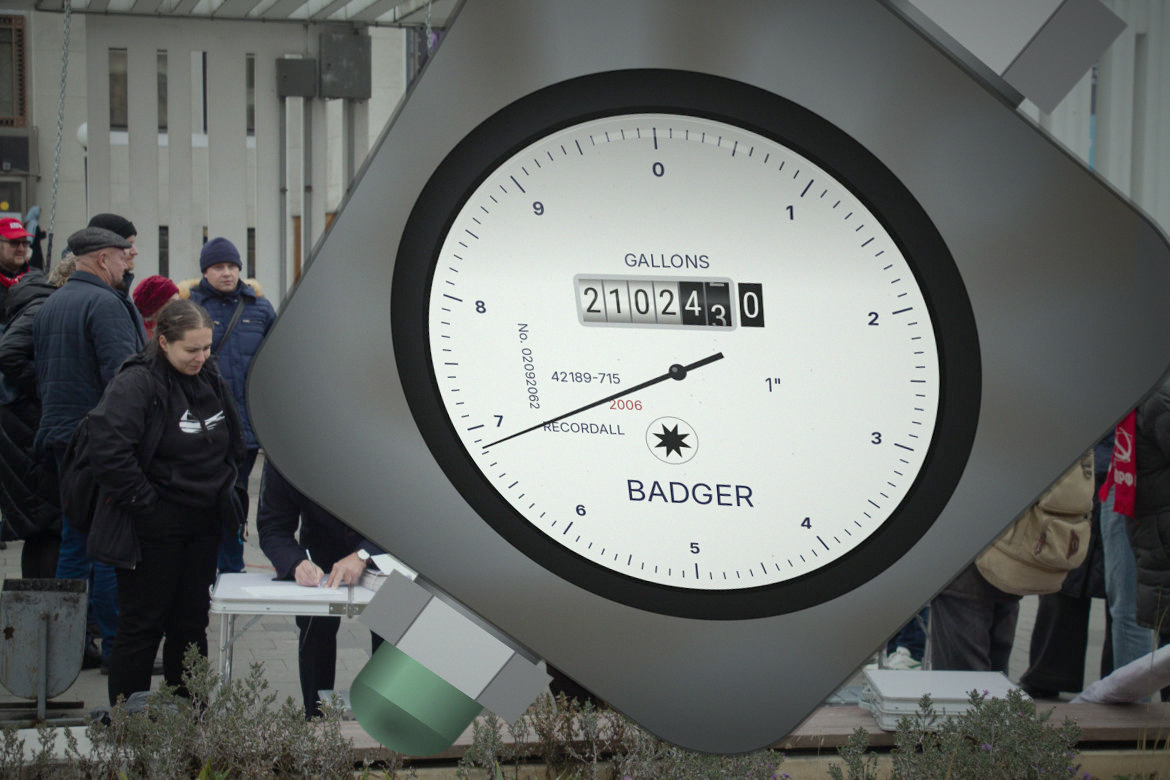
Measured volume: **2102426.8** gal
